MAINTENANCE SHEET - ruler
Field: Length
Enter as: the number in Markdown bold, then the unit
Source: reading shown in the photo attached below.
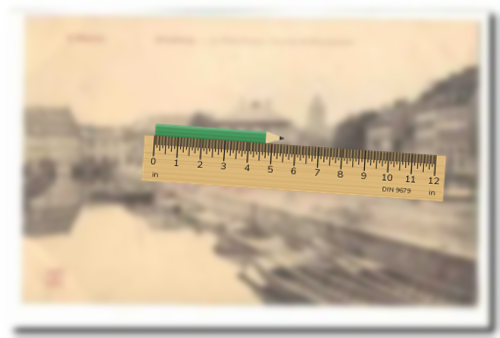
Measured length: **5.5** in
